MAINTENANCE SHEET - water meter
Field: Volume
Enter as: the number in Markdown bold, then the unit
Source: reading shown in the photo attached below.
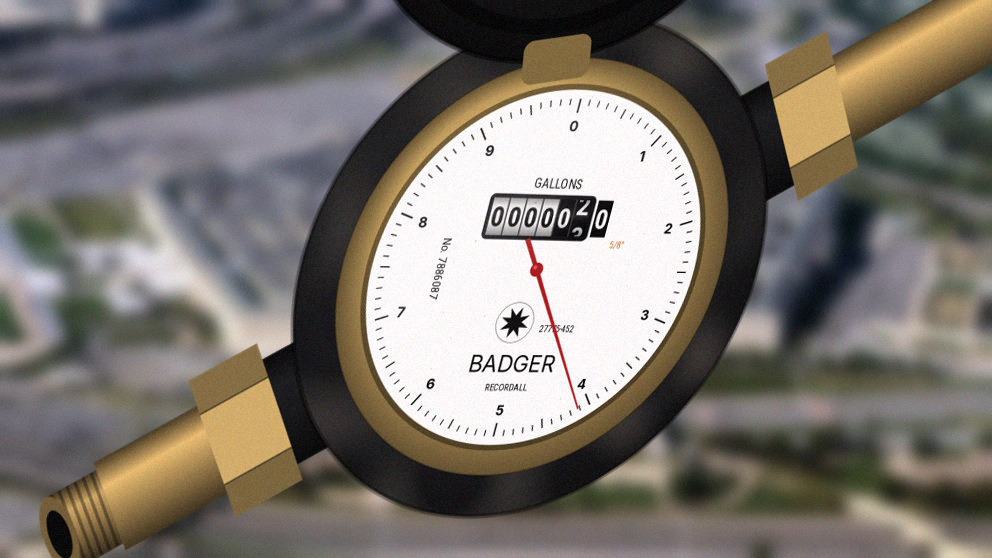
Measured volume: **24.1** gal
